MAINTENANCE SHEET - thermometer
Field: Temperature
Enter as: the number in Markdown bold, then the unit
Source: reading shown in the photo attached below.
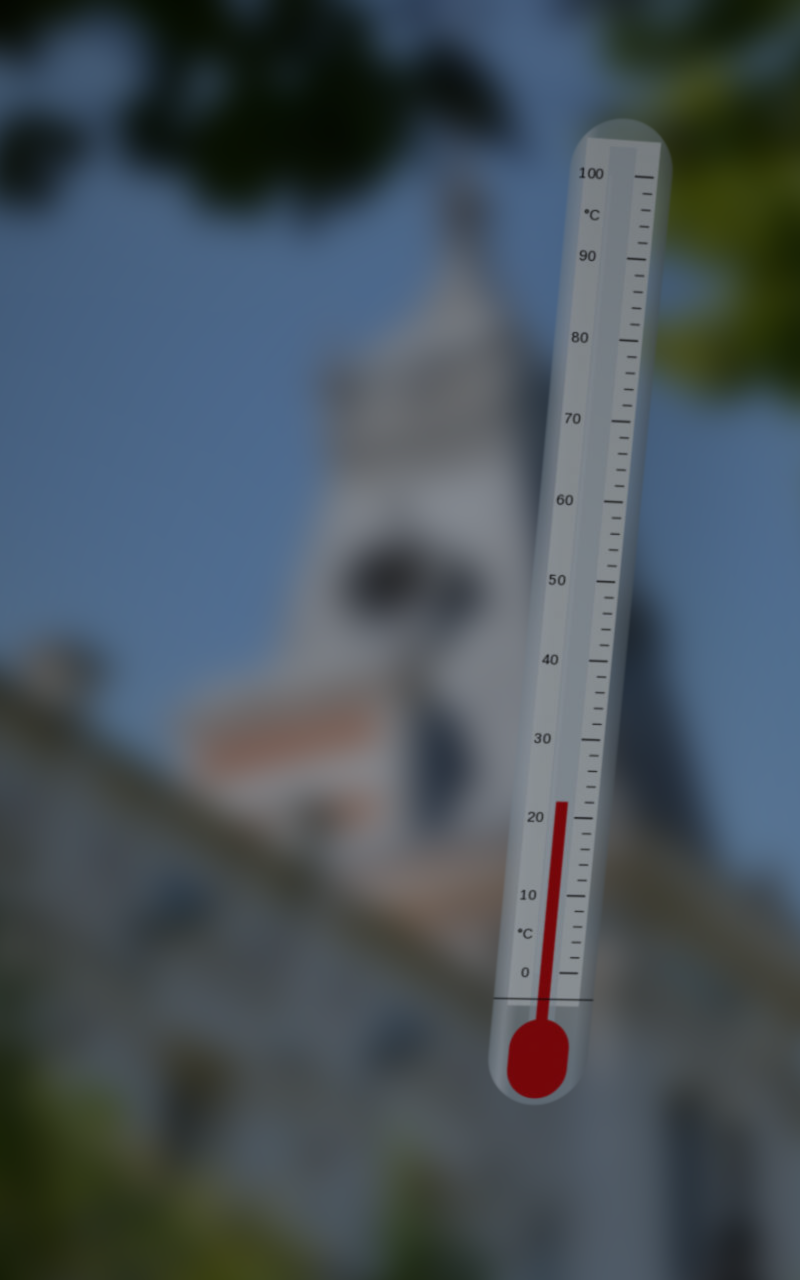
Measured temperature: **22** °C
